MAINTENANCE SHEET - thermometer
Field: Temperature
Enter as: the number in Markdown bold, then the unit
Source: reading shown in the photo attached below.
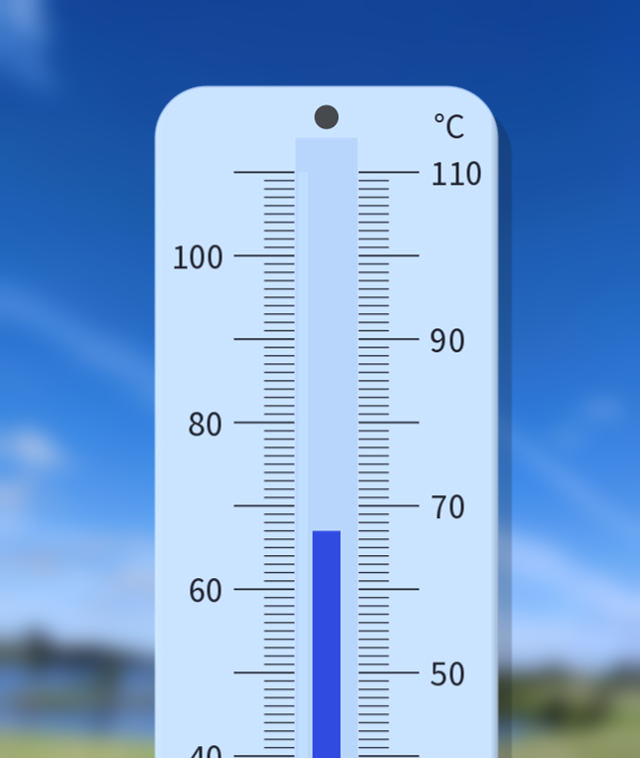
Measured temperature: **67** °C
